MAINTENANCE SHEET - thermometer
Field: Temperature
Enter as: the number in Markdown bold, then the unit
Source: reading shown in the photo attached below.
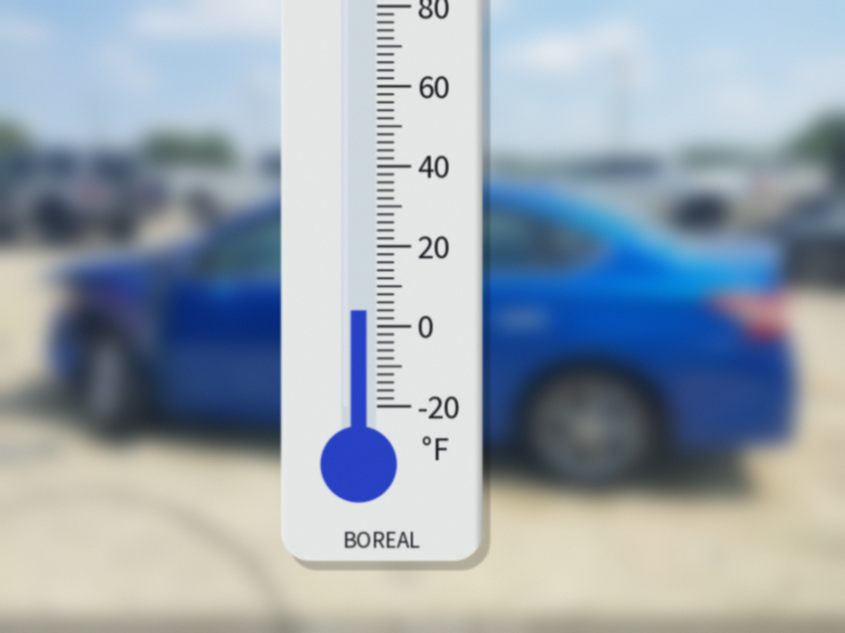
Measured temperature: **4** °F
